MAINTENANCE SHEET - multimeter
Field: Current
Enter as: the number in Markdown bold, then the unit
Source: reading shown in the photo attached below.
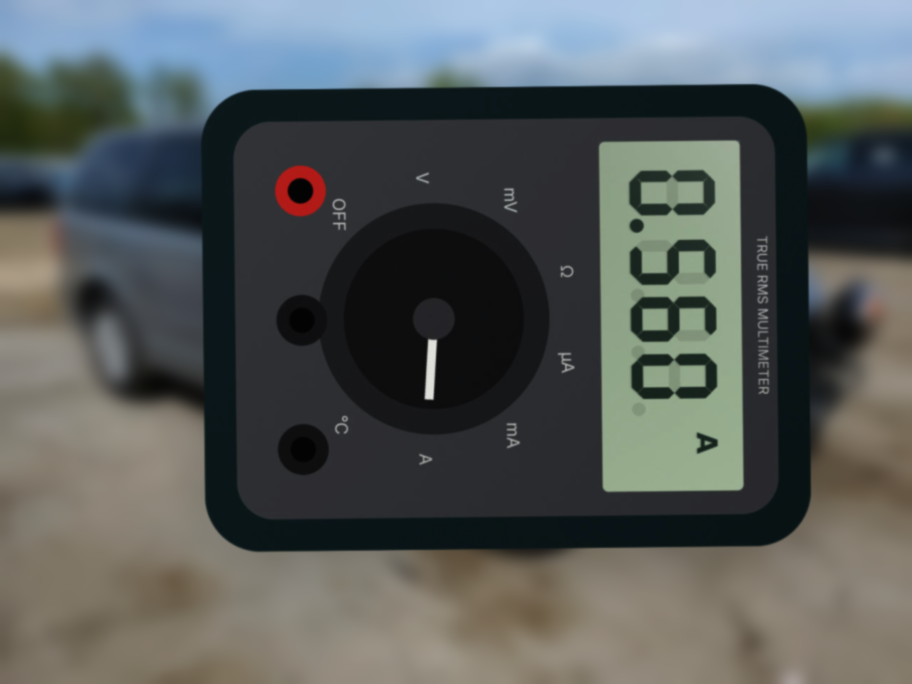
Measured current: **0.560** A
